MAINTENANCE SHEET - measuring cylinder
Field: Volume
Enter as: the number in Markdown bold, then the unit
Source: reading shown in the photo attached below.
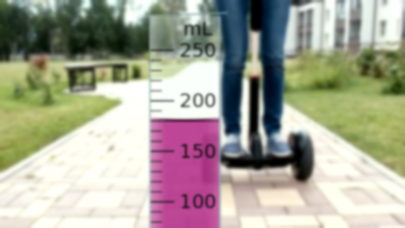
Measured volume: **180** mL
